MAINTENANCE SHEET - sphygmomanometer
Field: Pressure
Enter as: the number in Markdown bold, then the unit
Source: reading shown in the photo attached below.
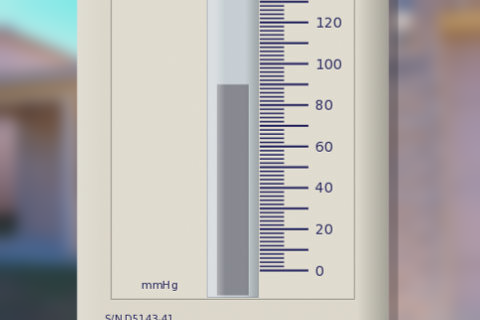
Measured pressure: **90** mmHg
